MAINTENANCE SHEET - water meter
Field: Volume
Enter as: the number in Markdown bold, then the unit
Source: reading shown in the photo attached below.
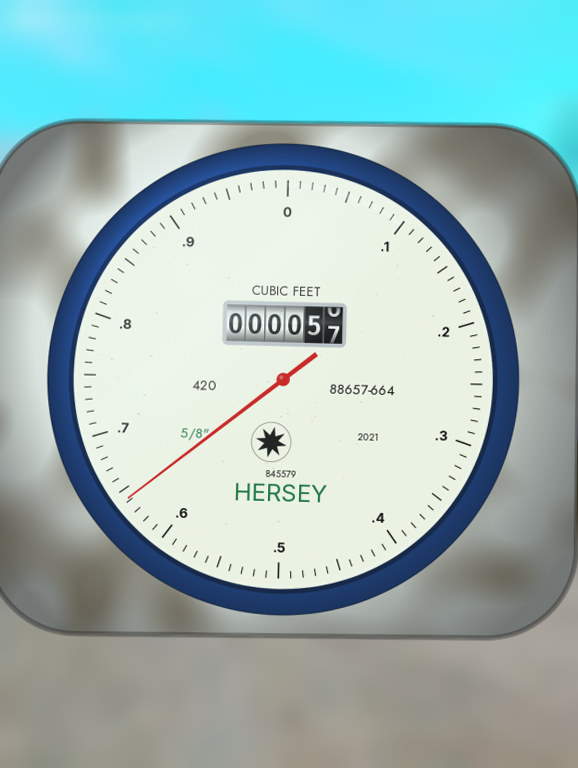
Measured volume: **56.64** ft³
